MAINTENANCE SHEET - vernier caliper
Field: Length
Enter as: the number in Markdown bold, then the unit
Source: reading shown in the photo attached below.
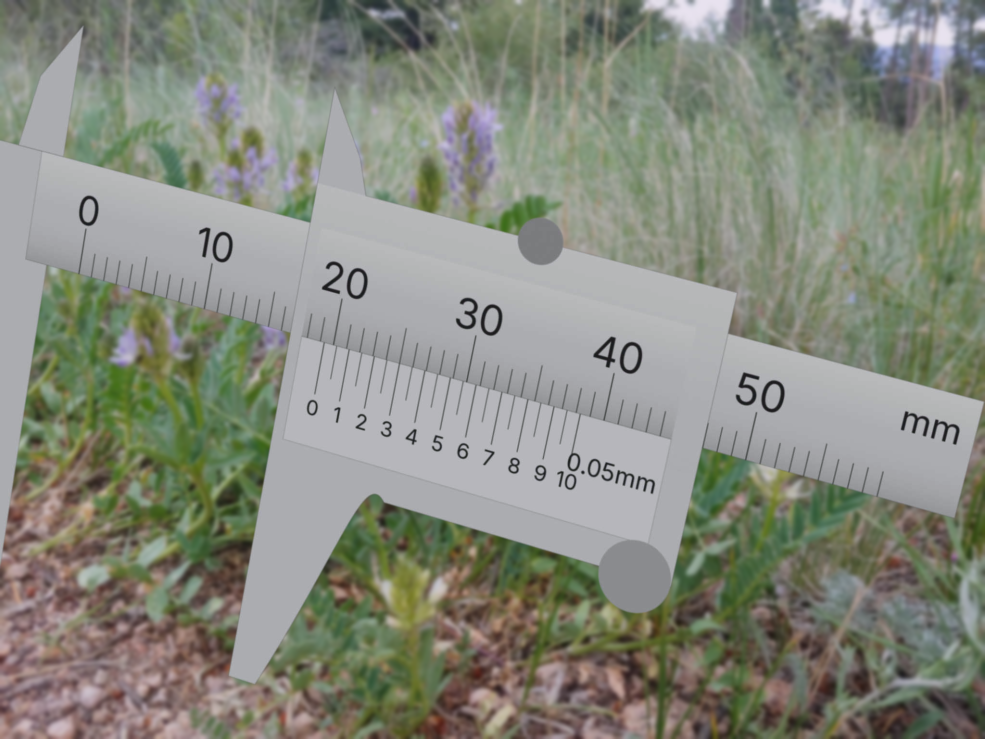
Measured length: **19.3** mm
